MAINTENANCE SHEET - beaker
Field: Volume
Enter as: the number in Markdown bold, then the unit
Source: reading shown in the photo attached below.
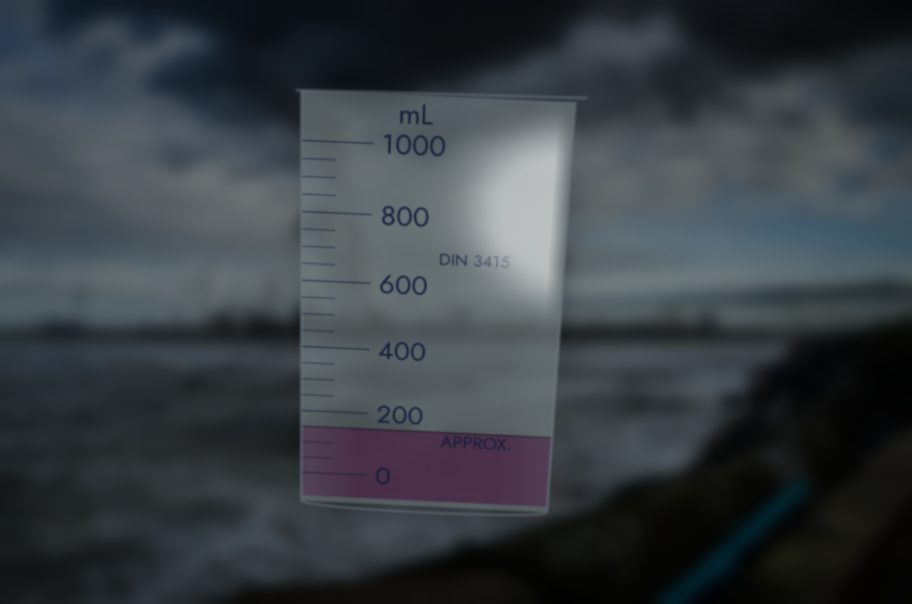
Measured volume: **150** mL
